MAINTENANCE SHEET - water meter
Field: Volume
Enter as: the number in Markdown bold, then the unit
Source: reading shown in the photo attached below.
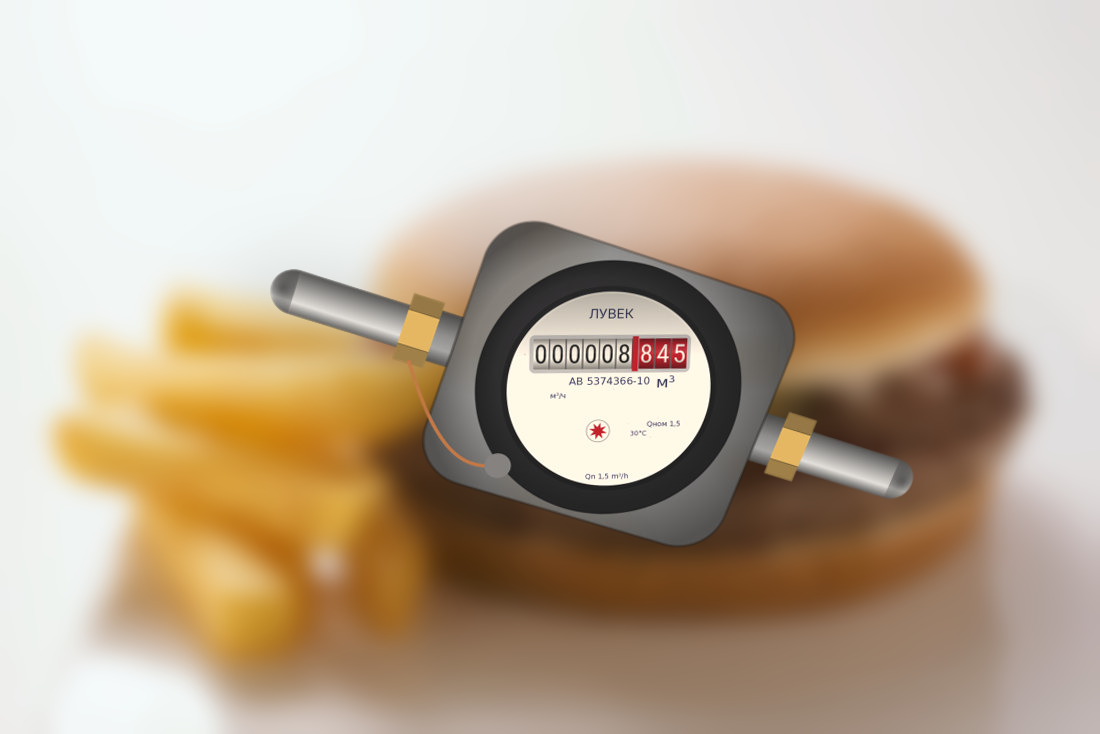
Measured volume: **8.845** m³
